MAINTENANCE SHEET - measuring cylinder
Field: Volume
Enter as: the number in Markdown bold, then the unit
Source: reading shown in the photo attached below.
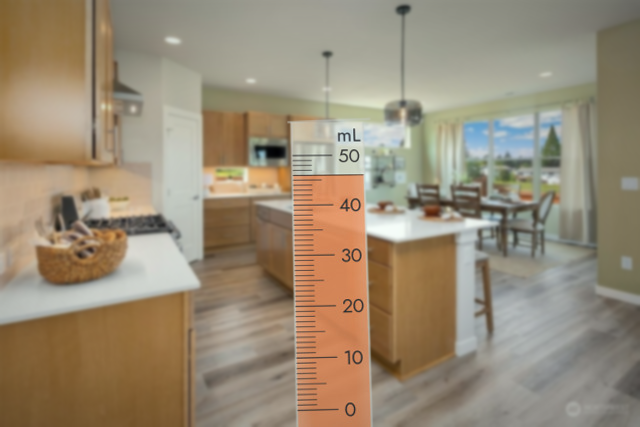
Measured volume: **46** mL
